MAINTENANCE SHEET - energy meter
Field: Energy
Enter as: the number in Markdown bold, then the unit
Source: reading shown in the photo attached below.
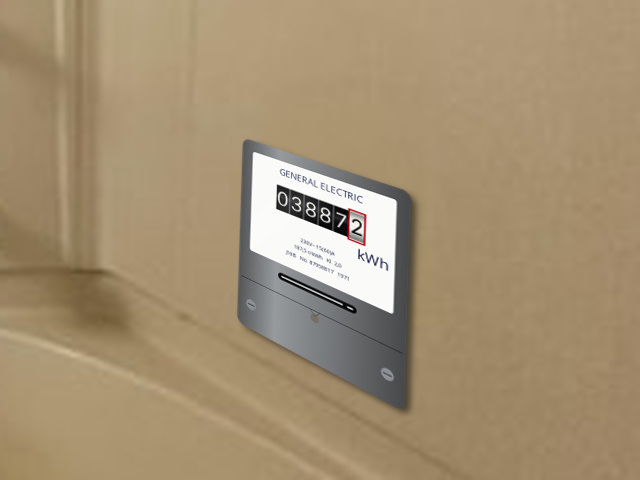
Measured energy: **3887.2** kWh
